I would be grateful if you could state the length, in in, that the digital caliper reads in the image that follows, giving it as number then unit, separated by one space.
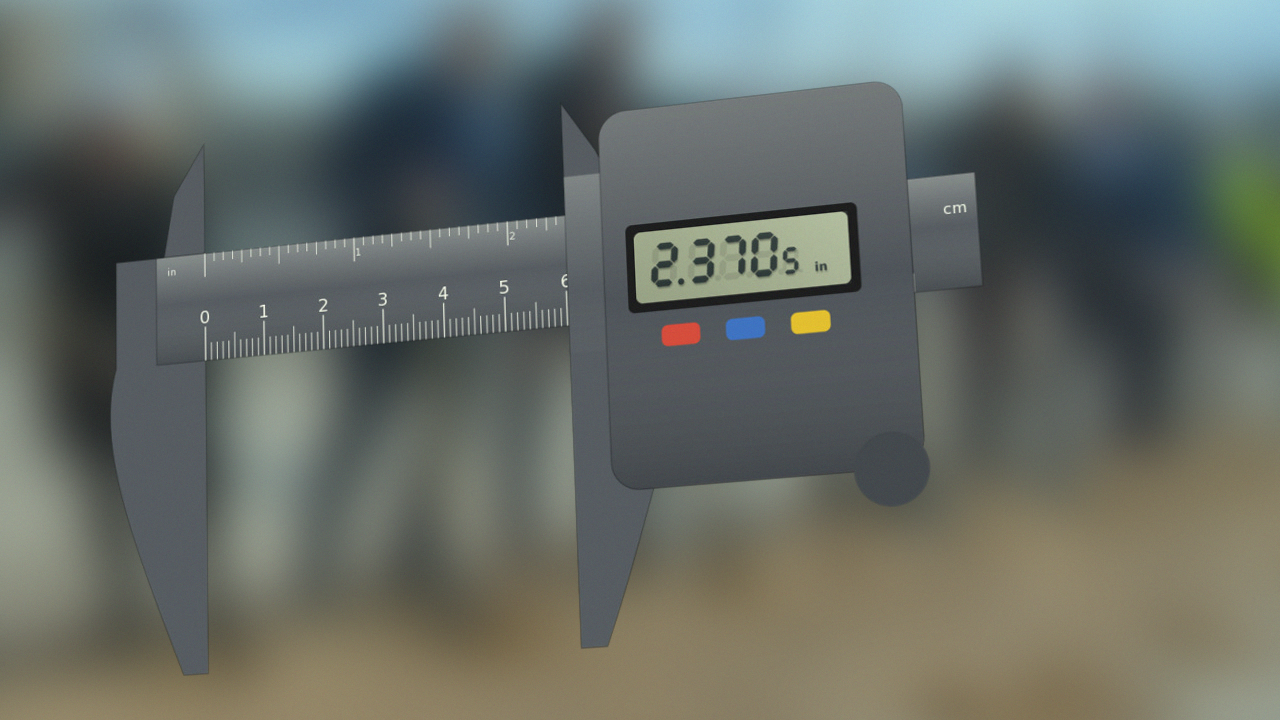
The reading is 2.3705 in
